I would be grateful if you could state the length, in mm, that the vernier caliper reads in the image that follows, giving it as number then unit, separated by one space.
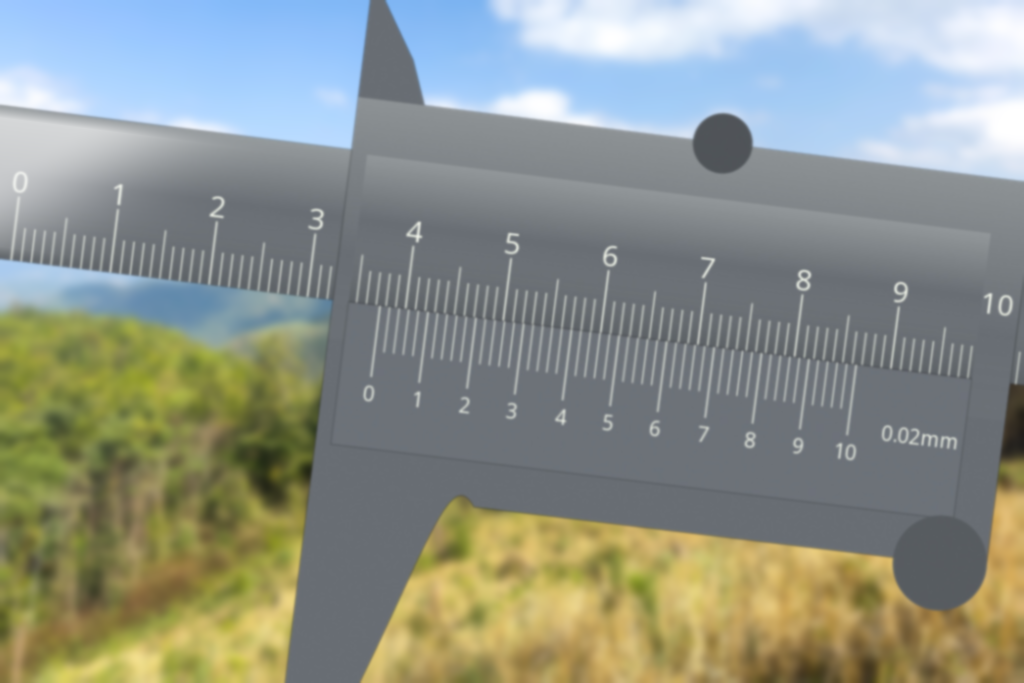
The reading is 37.4 mm
